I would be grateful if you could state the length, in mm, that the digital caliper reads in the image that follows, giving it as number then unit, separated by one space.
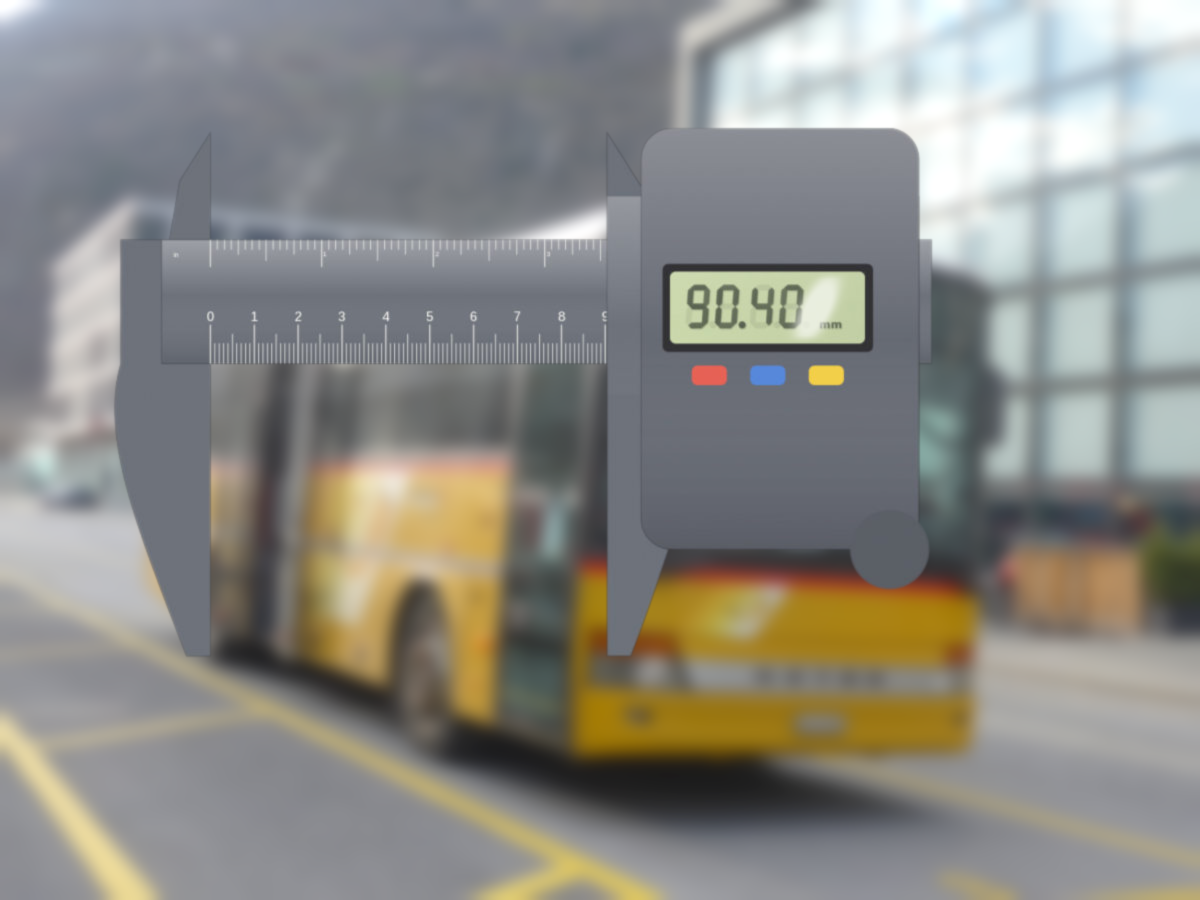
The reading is 90.40 mm
